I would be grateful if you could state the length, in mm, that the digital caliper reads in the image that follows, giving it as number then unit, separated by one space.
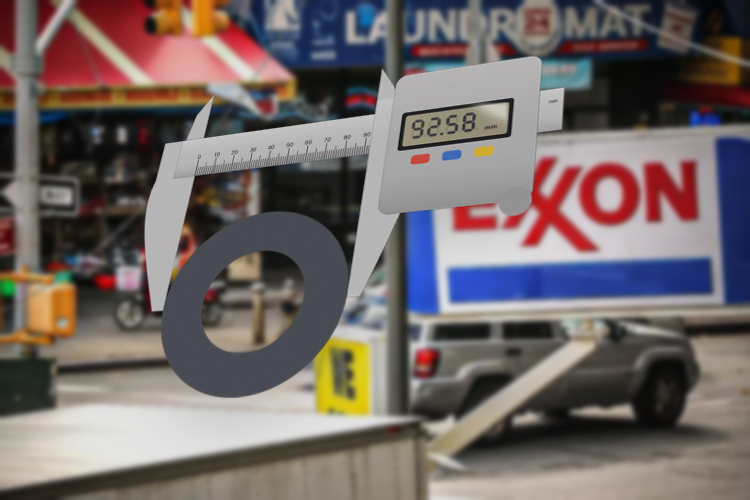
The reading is 92.58 mm
